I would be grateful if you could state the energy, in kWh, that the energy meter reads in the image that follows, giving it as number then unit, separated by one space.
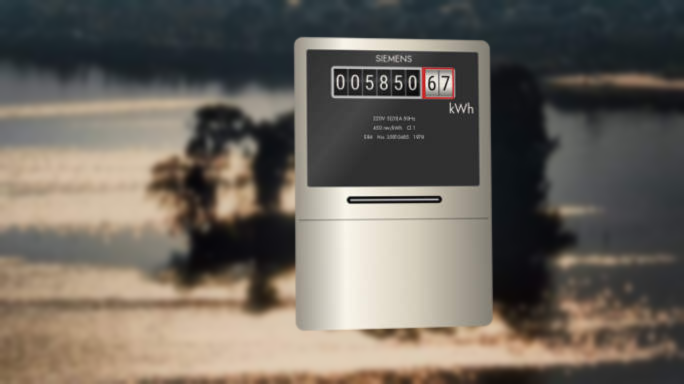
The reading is 5850.67 kWh
